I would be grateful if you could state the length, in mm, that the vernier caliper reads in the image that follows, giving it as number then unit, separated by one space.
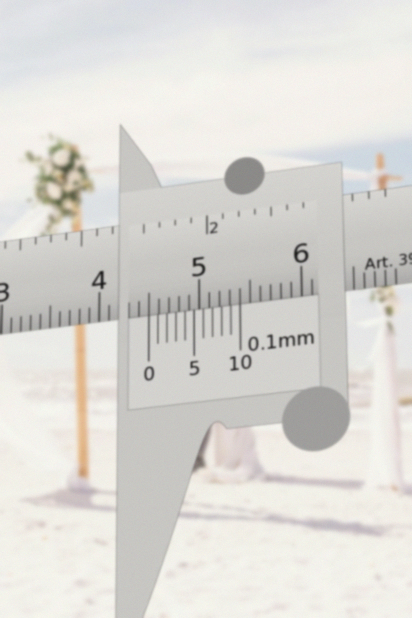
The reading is 45.0 mm
